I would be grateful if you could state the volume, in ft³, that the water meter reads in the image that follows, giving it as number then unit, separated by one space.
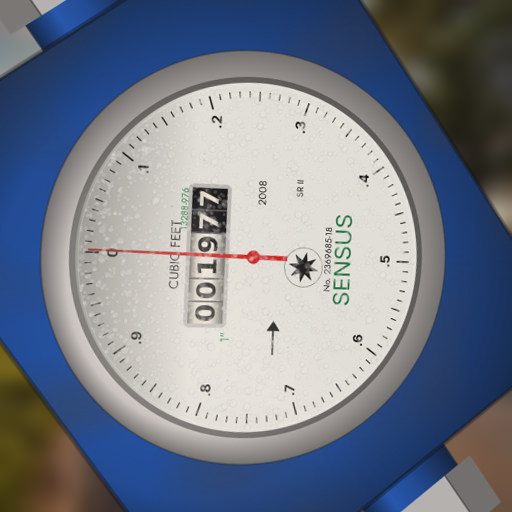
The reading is 1977.00 ft³
